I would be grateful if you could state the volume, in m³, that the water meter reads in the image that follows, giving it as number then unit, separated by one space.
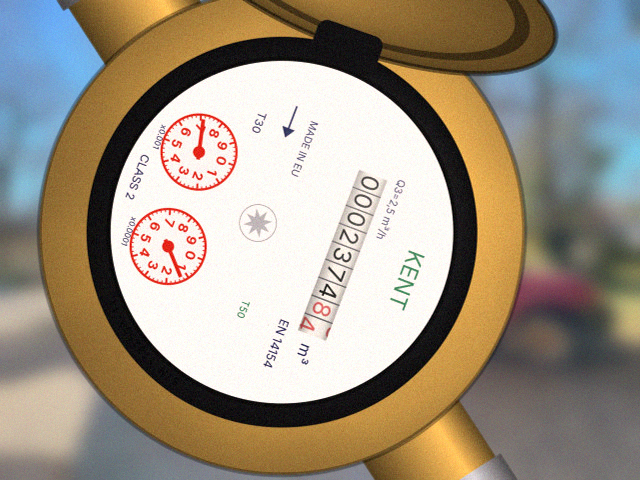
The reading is 2374.8371 m³
